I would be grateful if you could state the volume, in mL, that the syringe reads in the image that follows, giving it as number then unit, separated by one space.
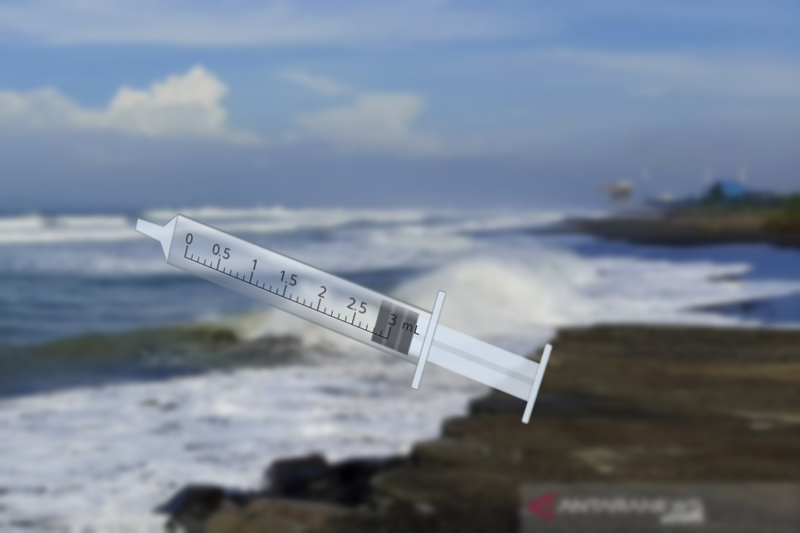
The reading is 2.8 mL
